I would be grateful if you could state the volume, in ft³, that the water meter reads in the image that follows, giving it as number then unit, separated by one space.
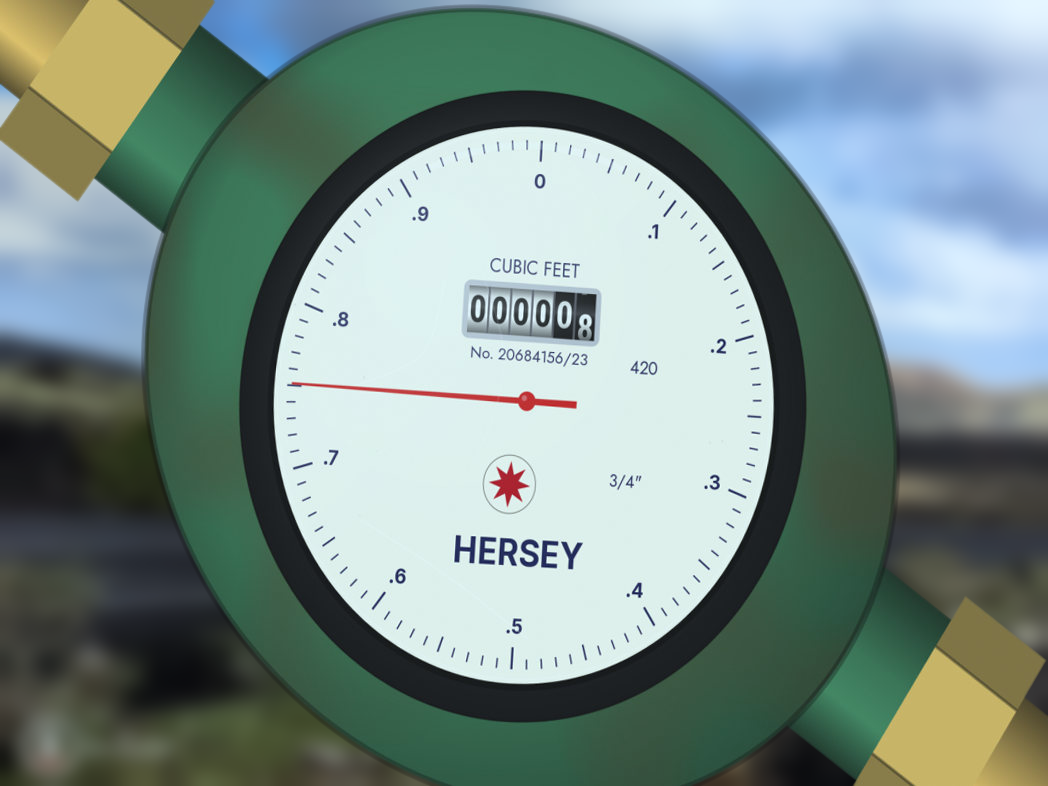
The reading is 7.75 ft³
